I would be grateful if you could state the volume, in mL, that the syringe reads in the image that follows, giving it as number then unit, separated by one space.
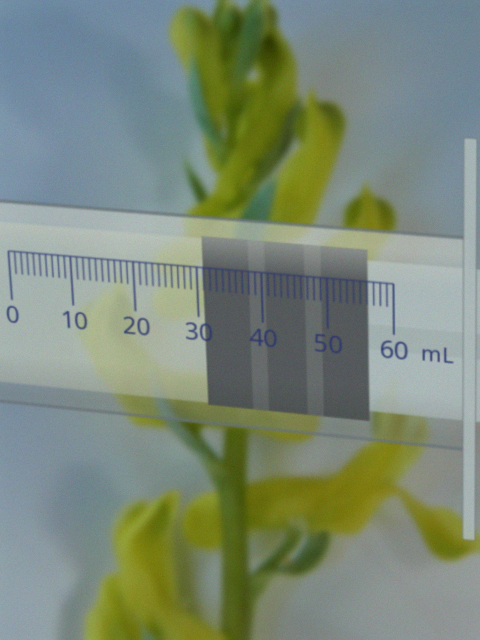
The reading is 31 mL
